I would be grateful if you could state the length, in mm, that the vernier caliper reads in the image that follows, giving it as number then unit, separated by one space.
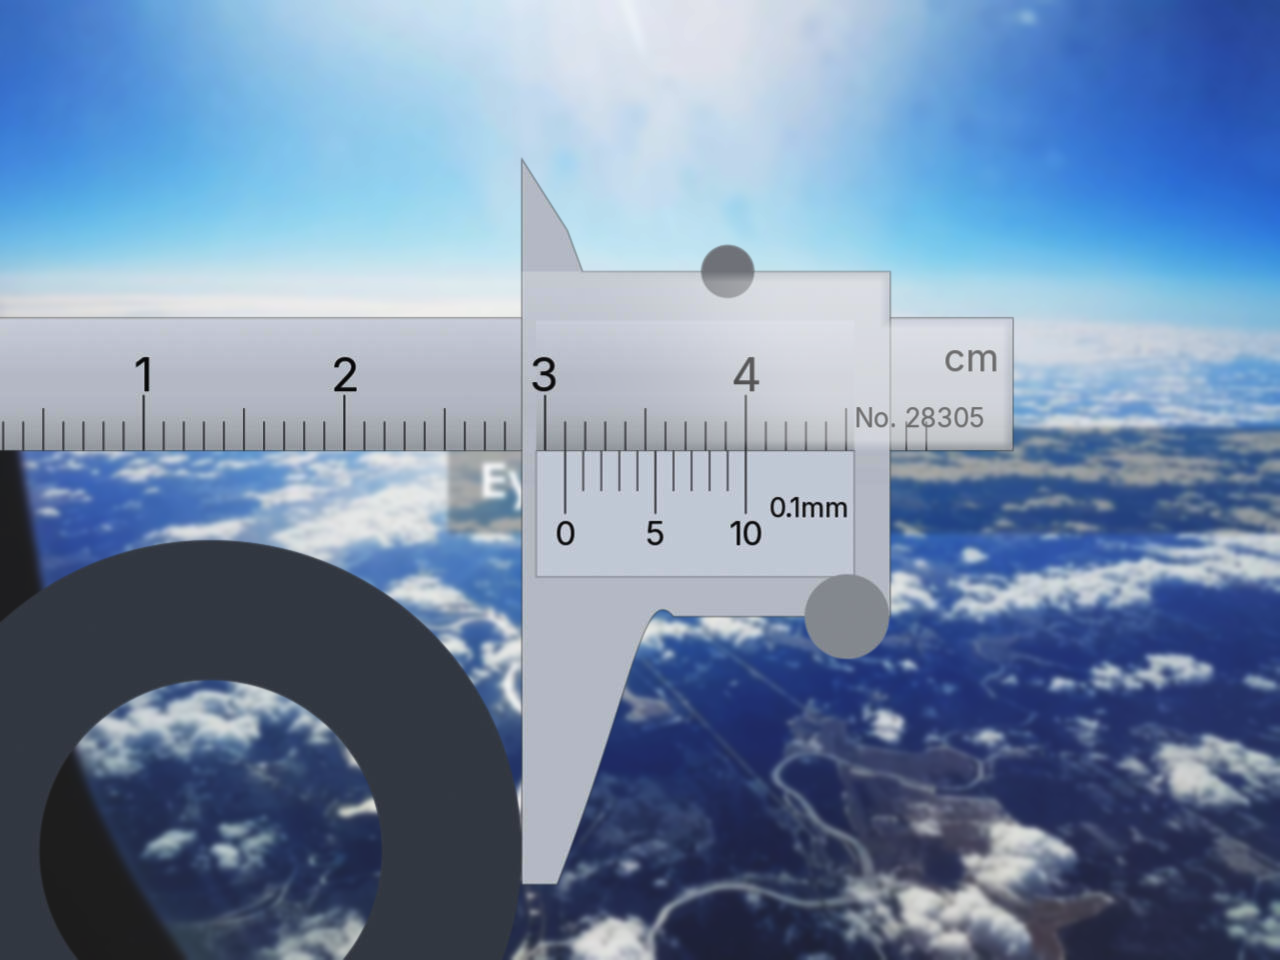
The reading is 31.0 mm
